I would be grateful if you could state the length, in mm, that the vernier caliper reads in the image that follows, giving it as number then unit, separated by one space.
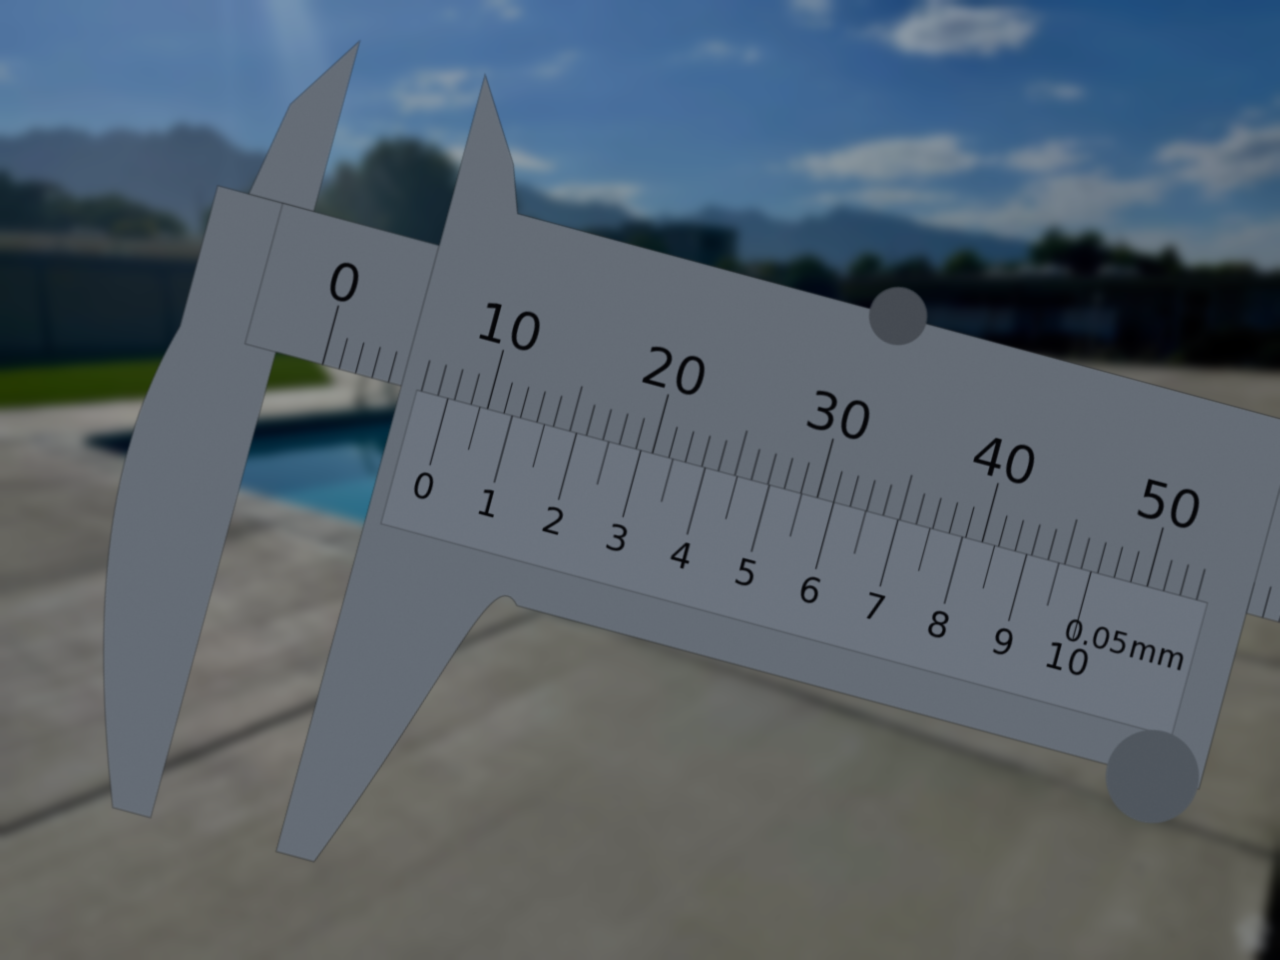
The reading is 7.6 mm
